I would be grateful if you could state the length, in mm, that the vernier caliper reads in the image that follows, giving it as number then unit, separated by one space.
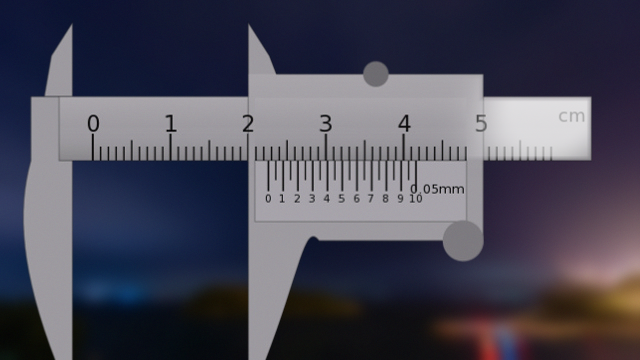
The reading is 22.6 mm
